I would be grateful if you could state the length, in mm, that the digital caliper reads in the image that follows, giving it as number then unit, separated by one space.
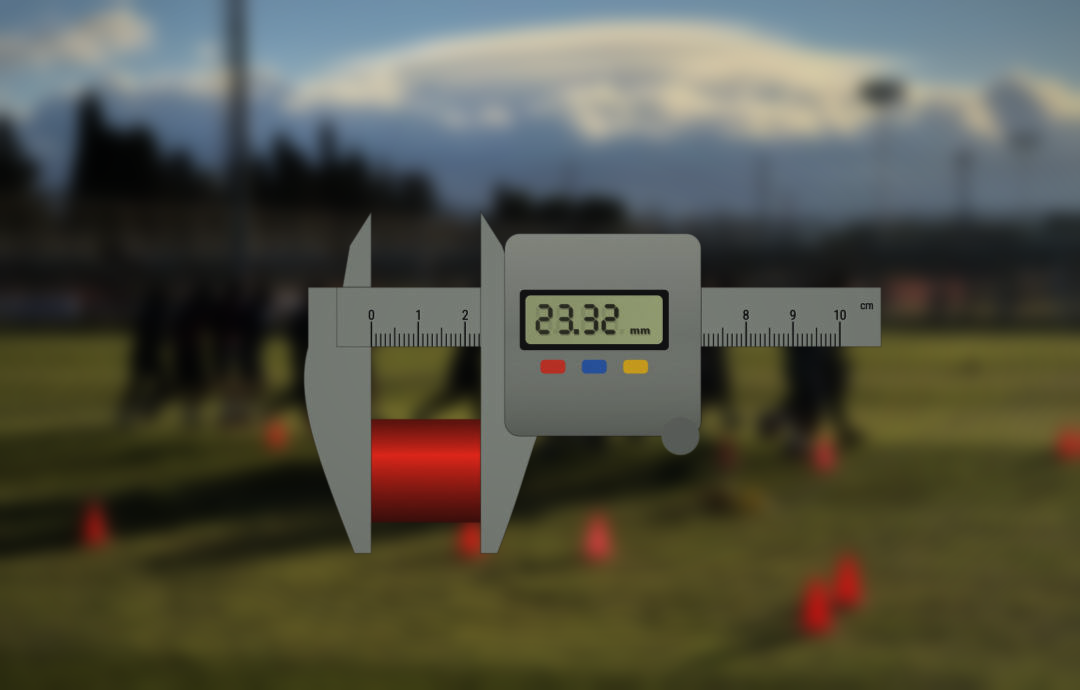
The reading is 23.32 mm
